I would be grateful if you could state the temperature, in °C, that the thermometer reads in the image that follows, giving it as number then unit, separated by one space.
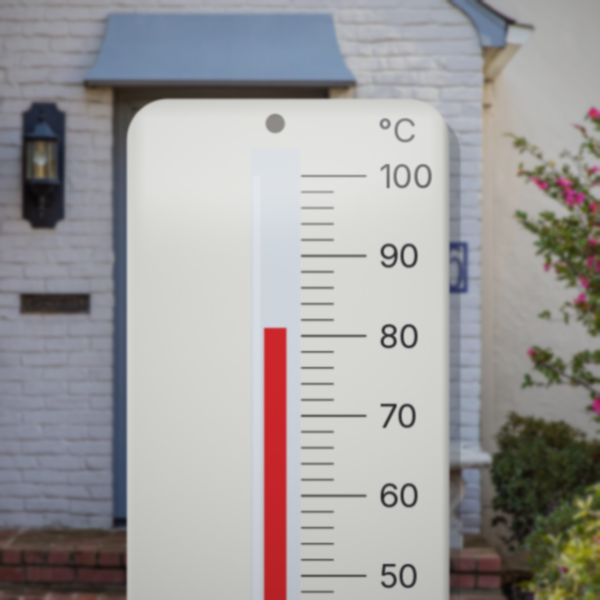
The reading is 81 °C
